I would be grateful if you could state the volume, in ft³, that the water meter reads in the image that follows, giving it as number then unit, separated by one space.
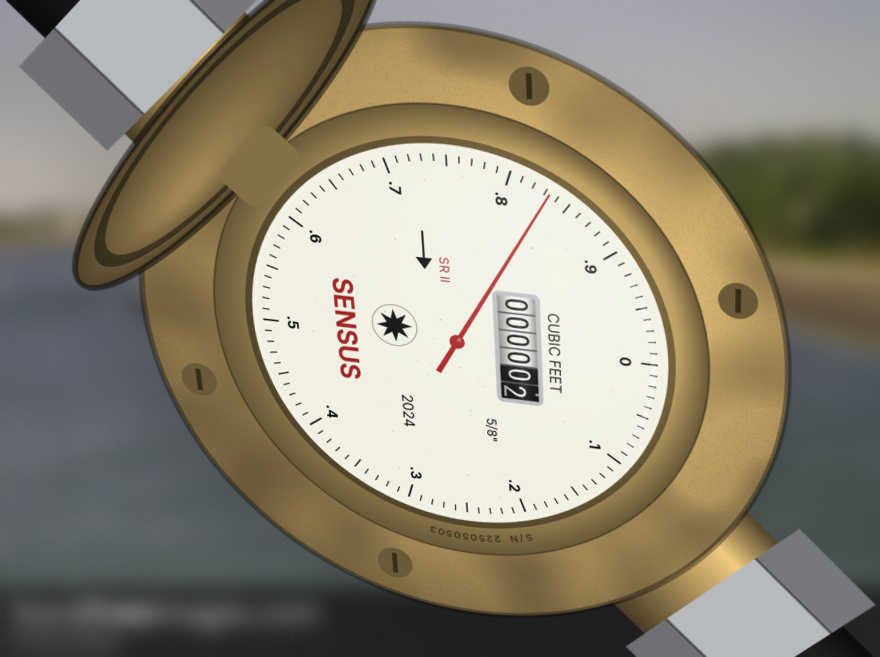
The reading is 1.83 ft³
